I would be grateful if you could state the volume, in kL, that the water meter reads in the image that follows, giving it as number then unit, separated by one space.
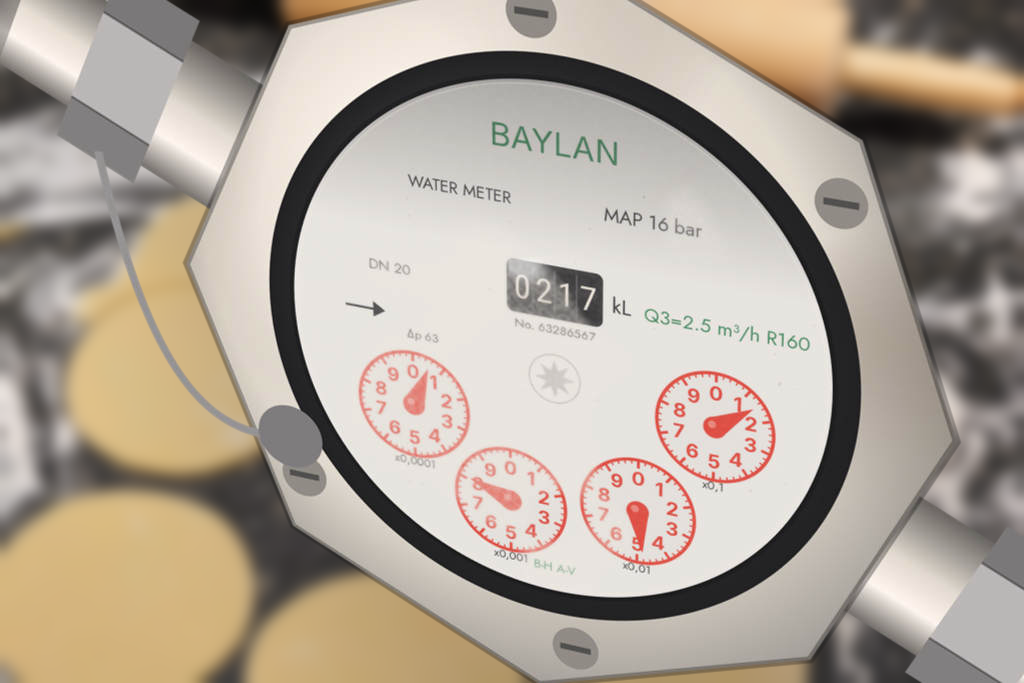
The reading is 217.1480 kL
